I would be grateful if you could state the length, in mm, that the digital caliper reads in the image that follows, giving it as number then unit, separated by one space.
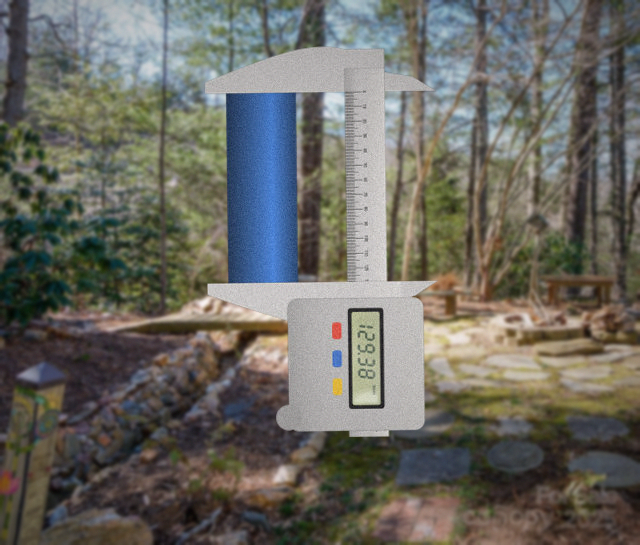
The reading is 129.38 mm
